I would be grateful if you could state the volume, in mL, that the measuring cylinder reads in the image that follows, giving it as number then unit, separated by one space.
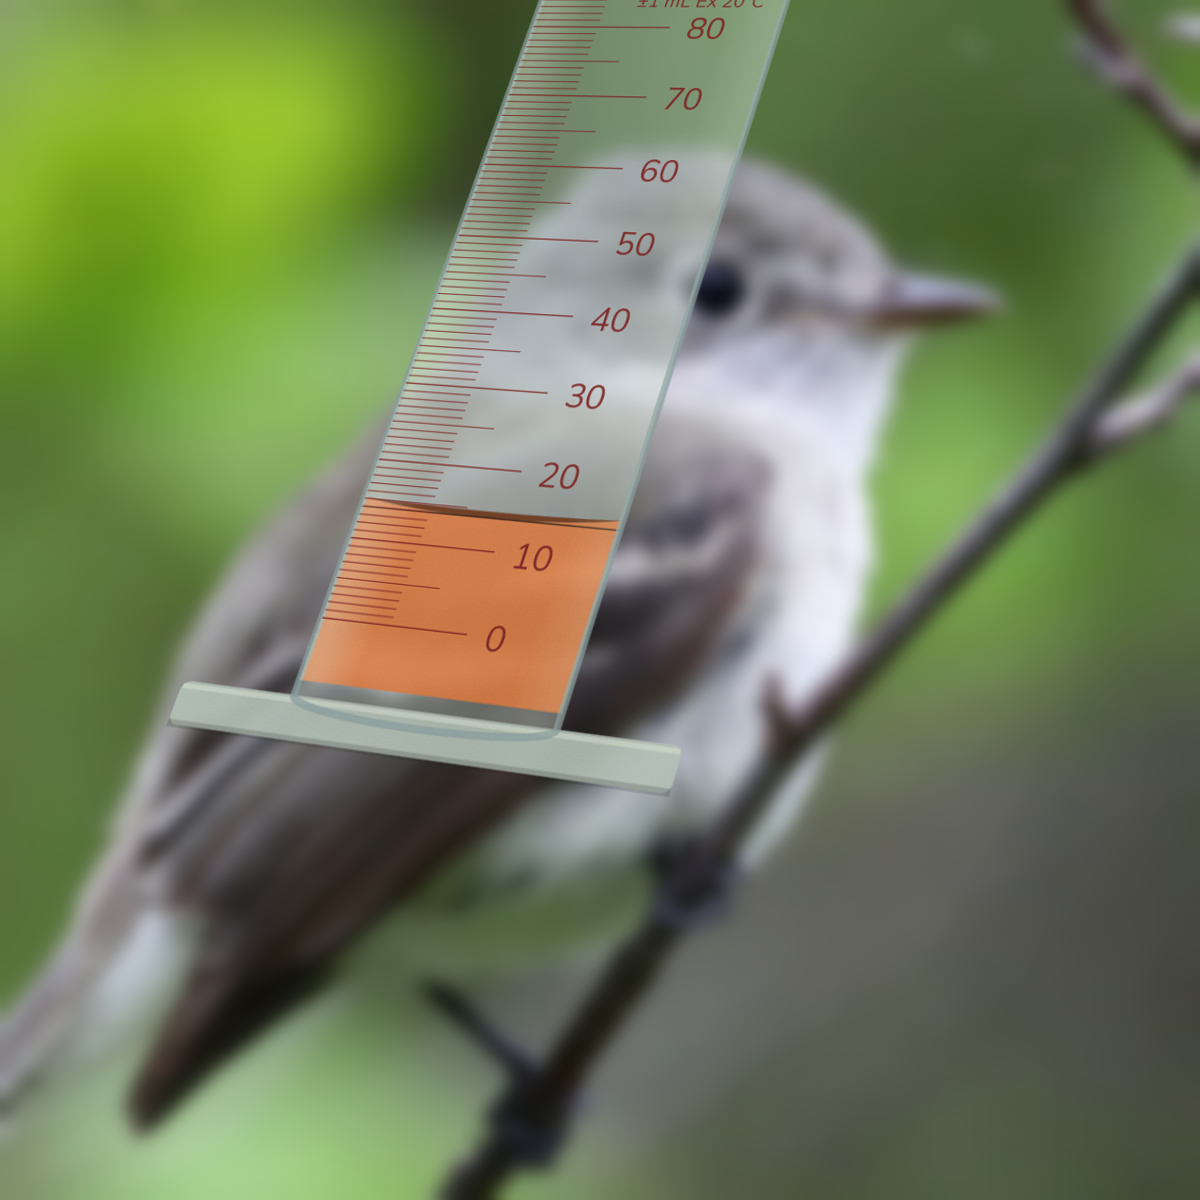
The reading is 14 mL
